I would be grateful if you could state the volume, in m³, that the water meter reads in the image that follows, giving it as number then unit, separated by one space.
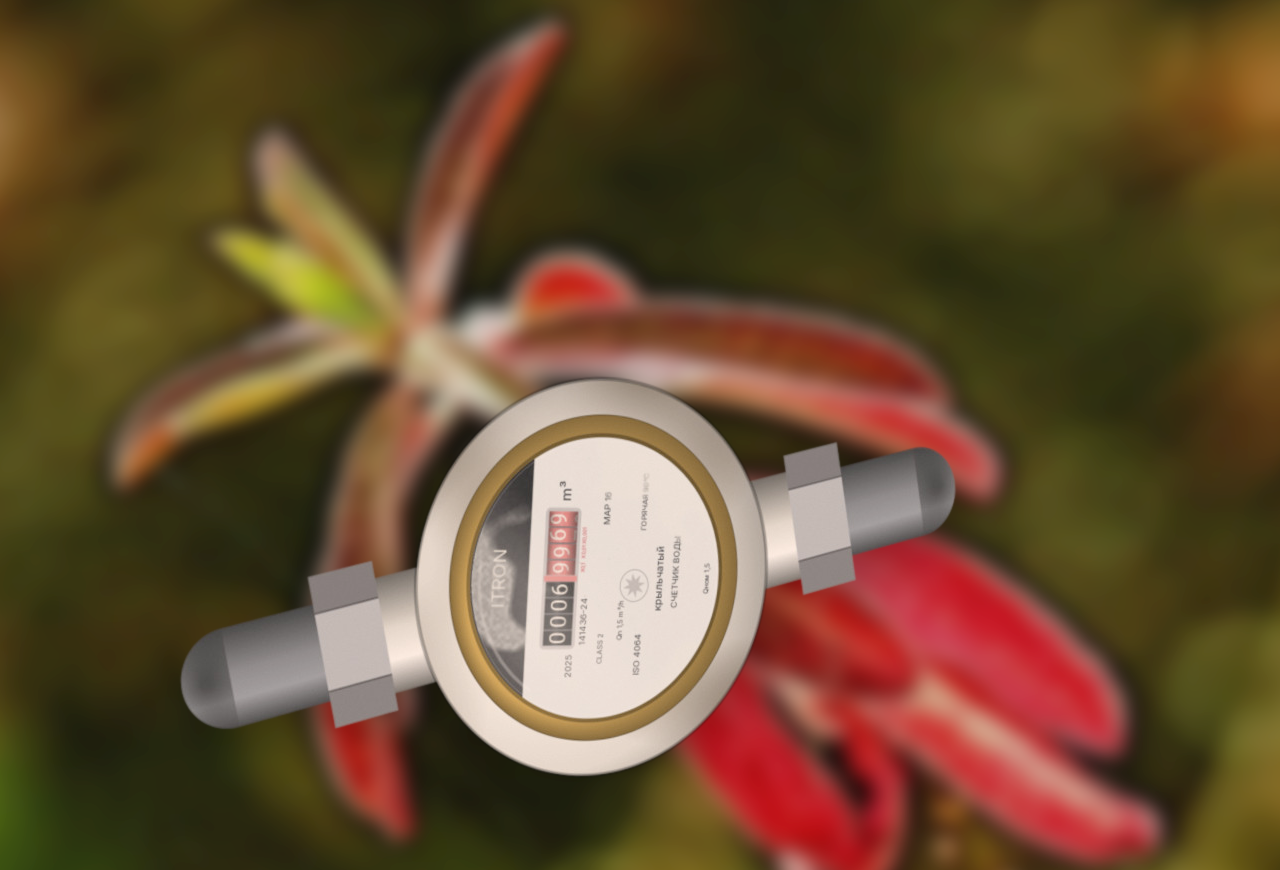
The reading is 6.9969 m³
